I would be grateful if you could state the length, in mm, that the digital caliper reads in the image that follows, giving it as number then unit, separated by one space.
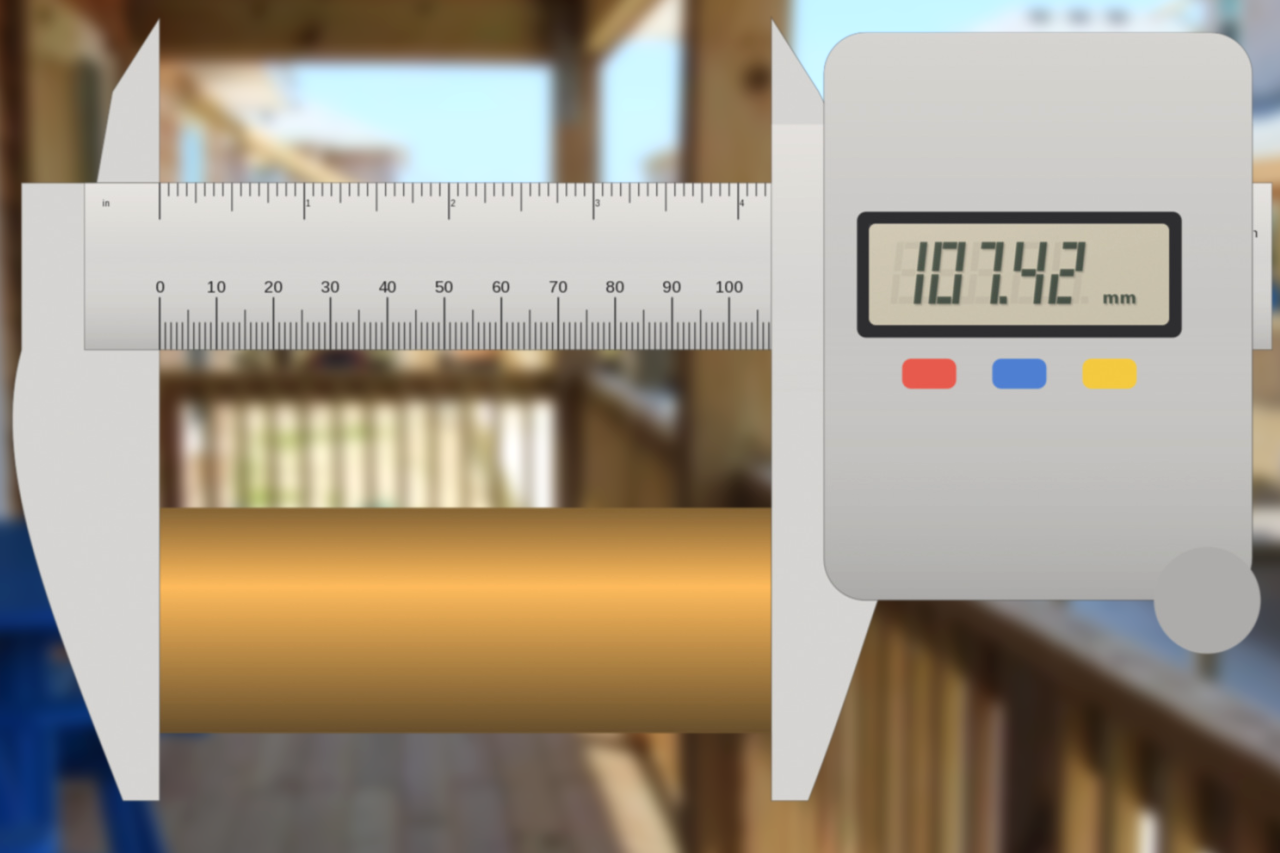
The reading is 107.42 mm
